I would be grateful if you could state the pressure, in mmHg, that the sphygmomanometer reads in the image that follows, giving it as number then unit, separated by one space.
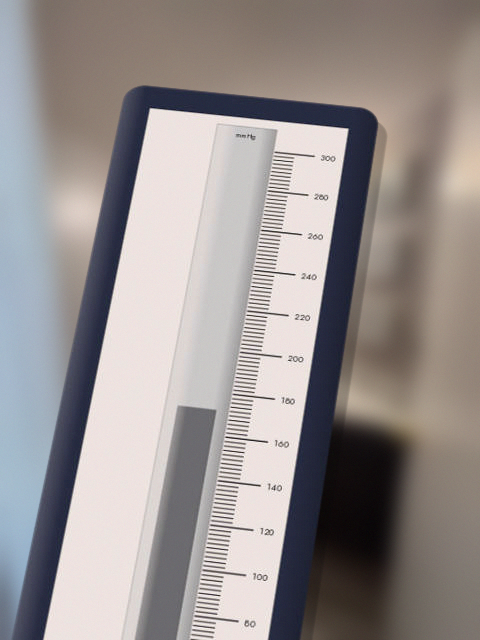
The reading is 172 mmHg
